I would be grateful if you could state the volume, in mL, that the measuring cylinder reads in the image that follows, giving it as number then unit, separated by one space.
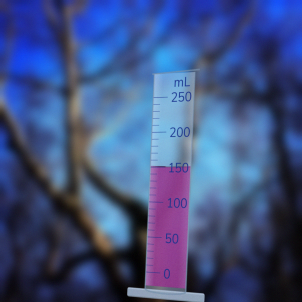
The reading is 150 mL
